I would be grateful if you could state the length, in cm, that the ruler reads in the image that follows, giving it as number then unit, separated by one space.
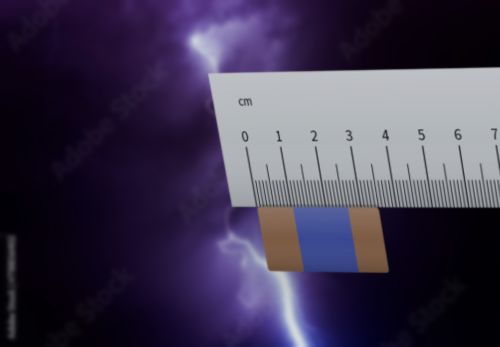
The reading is 3.5 cm
